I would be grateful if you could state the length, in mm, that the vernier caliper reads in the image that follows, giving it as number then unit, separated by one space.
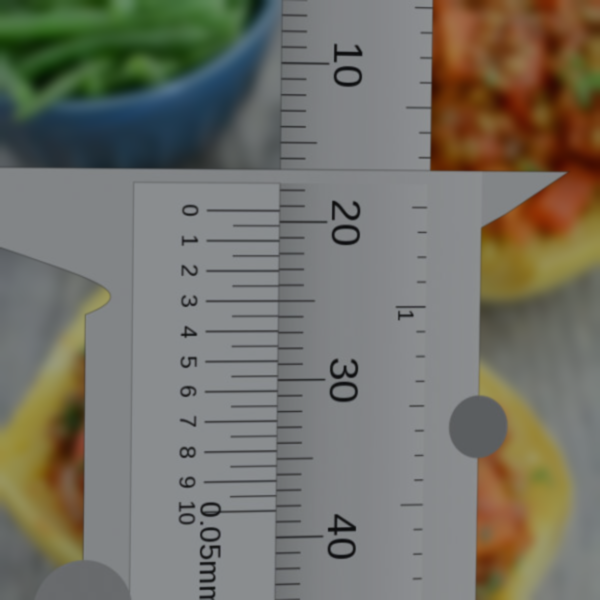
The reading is 19.3 mm
